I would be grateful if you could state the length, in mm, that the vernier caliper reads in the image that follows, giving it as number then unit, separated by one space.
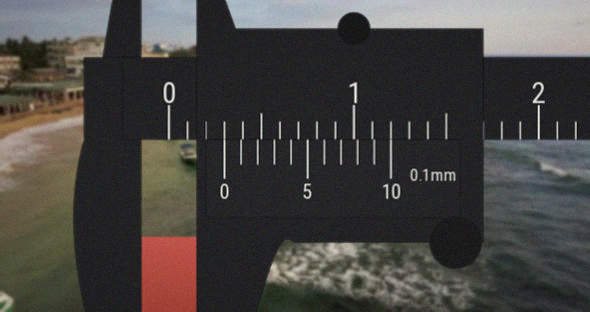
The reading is 3.0 mm
